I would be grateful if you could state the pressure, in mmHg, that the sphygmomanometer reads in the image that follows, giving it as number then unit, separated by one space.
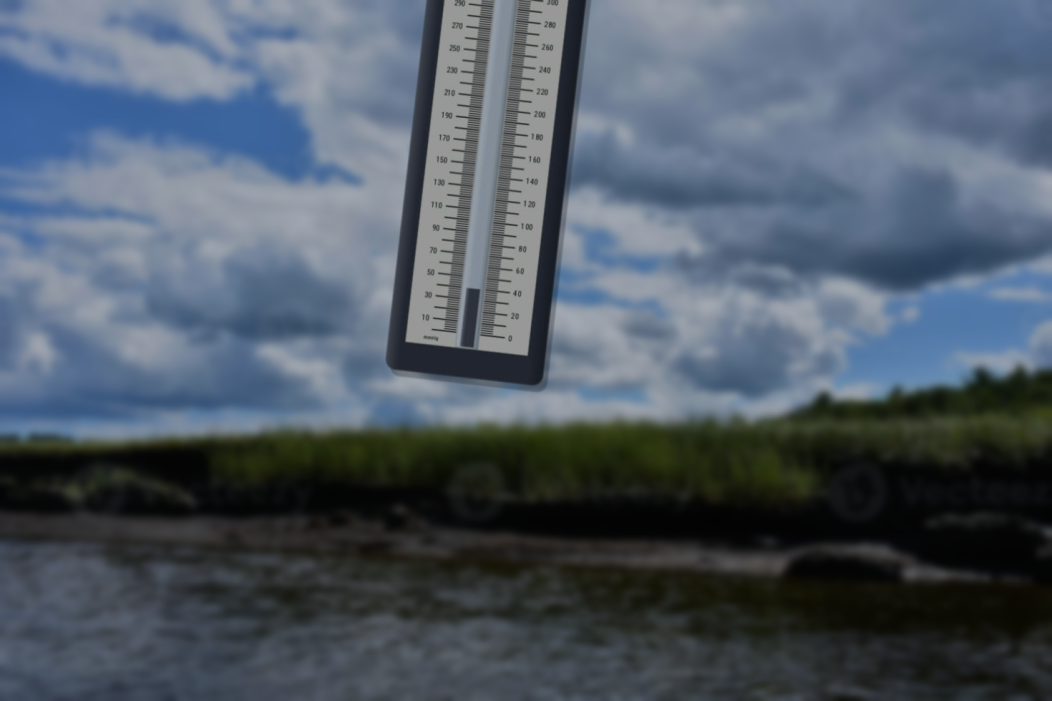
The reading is 40 mmHg
